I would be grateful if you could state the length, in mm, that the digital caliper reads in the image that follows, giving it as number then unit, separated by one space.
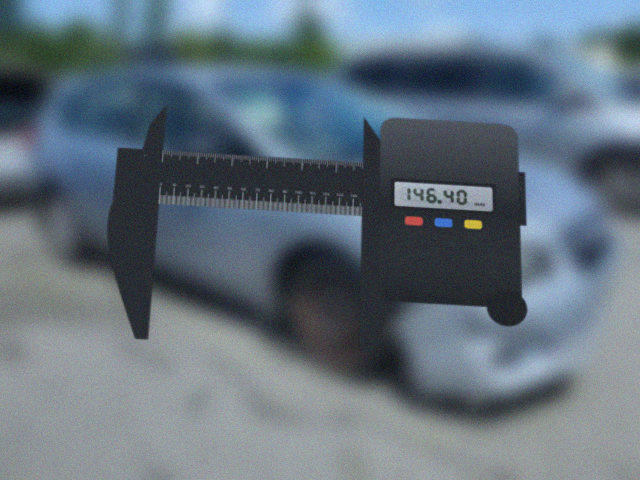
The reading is 146.40 mm
